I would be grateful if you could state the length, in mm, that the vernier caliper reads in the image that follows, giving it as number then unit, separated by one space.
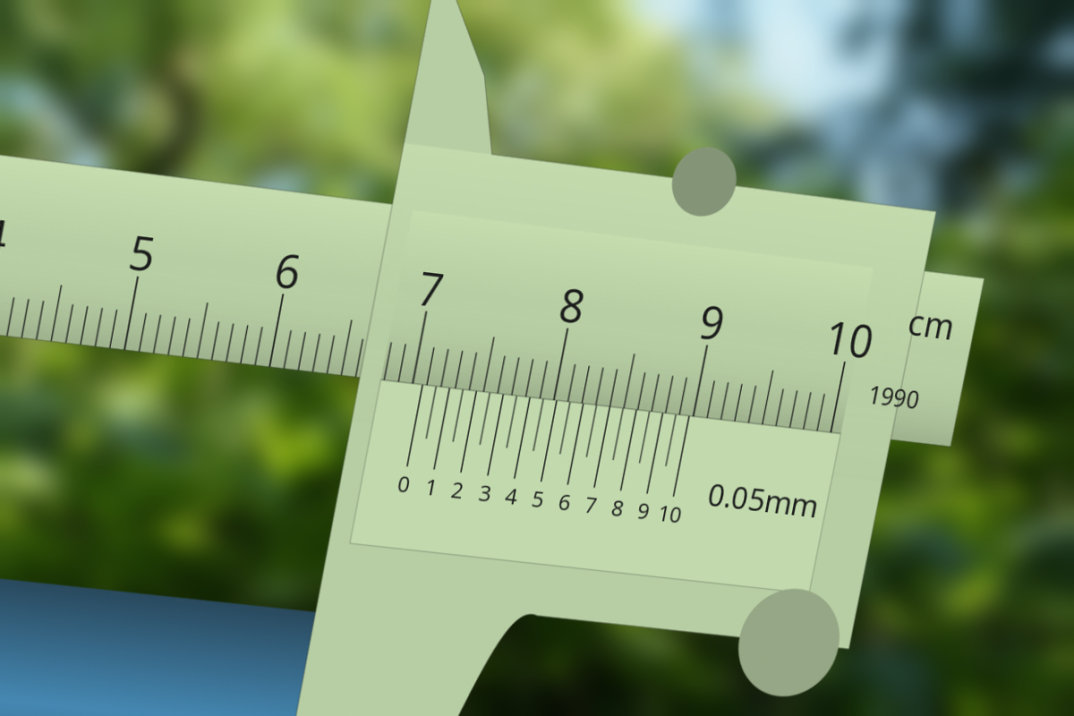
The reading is 70.7 mm
